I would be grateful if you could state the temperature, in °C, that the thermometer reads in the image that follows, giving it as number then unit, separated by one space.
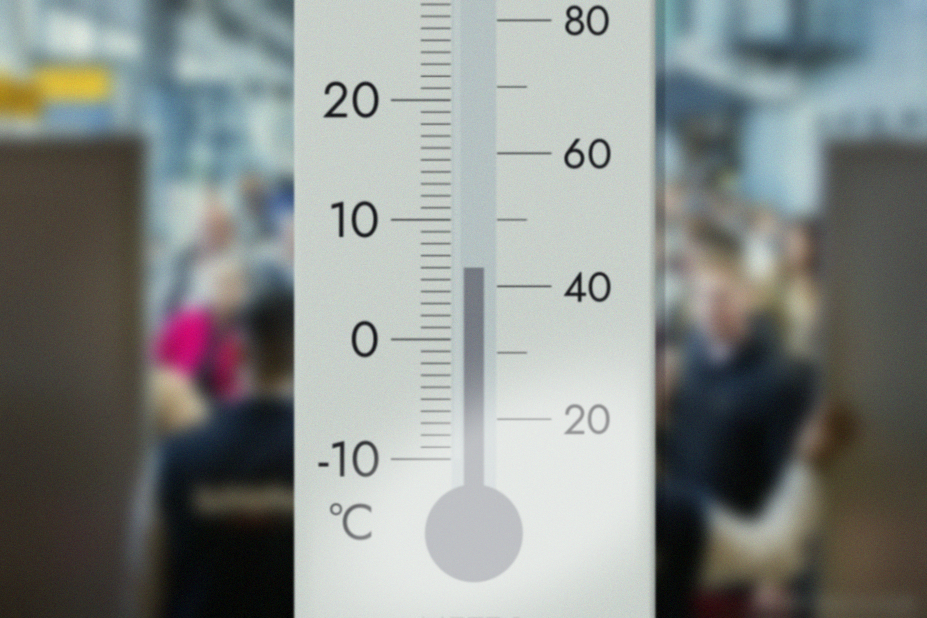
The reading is 6 °C
